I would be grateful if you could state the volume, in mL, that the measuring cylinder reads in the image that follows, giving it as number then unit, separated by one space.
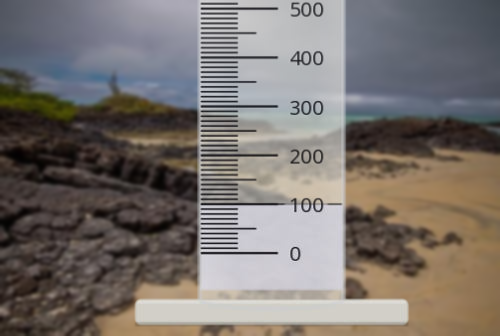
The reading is 100 mL
